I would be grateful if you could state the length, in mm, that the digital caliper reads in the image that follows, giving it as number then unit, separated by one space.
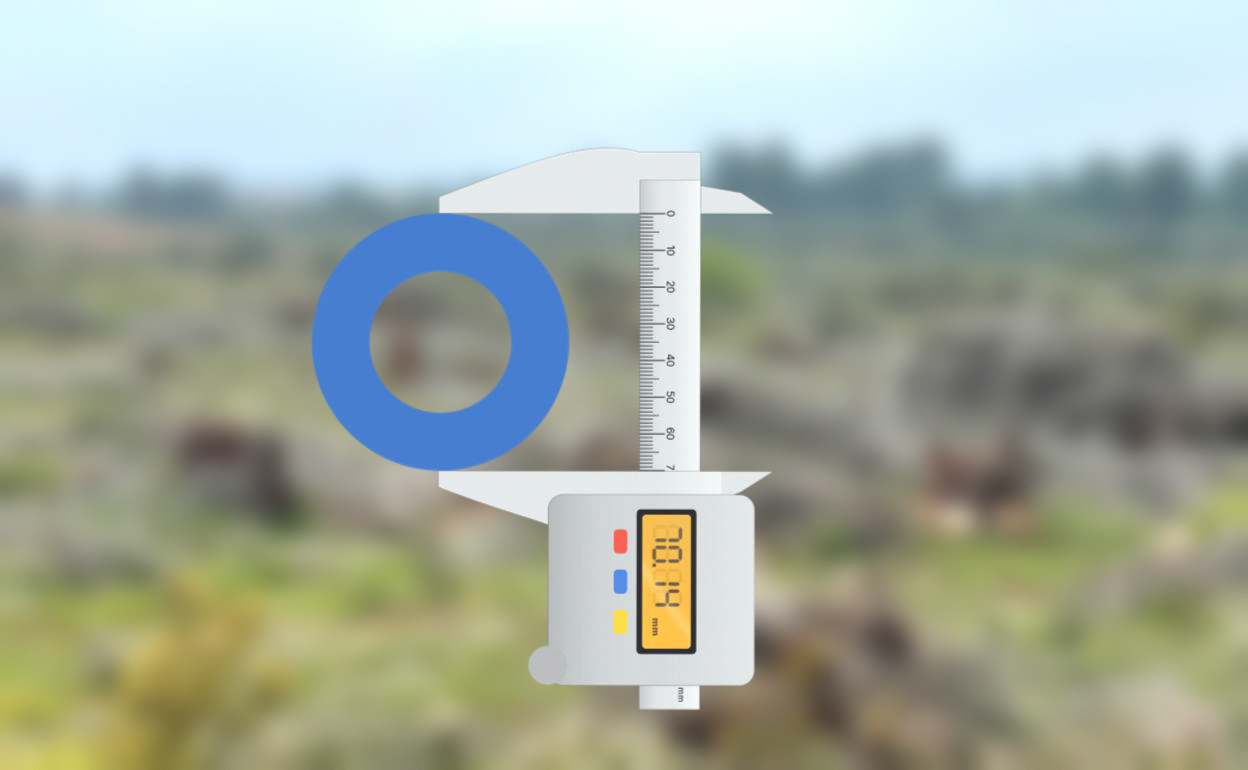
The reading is 70.14 mm
